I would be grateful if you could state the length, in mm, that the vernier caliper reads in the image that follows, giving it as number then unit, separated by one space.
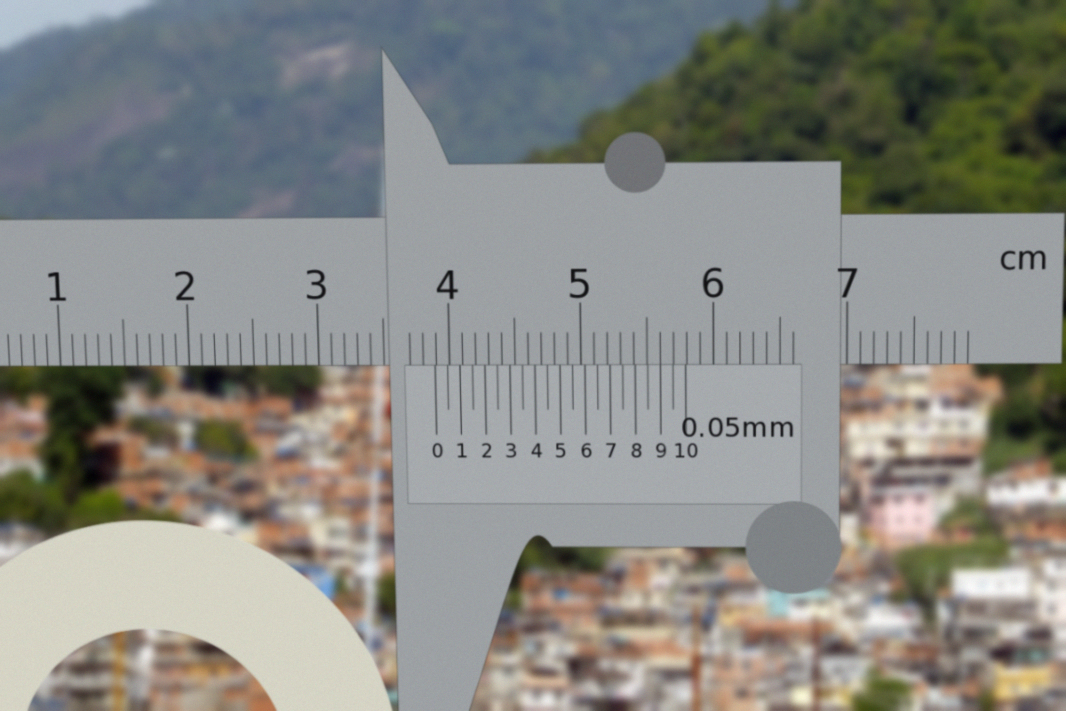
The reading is 38.9 mm
